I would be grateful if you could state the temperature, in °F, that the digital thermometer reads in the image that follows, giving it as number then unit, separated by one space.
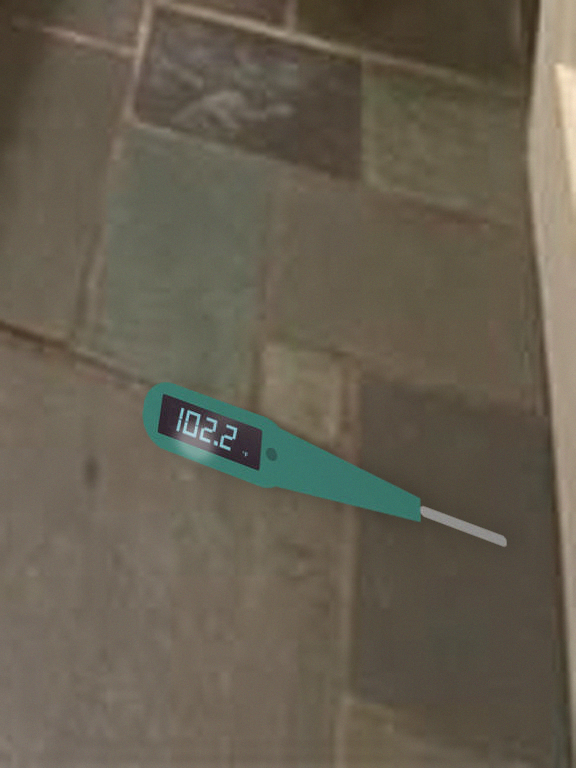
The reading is 102.2 °F
